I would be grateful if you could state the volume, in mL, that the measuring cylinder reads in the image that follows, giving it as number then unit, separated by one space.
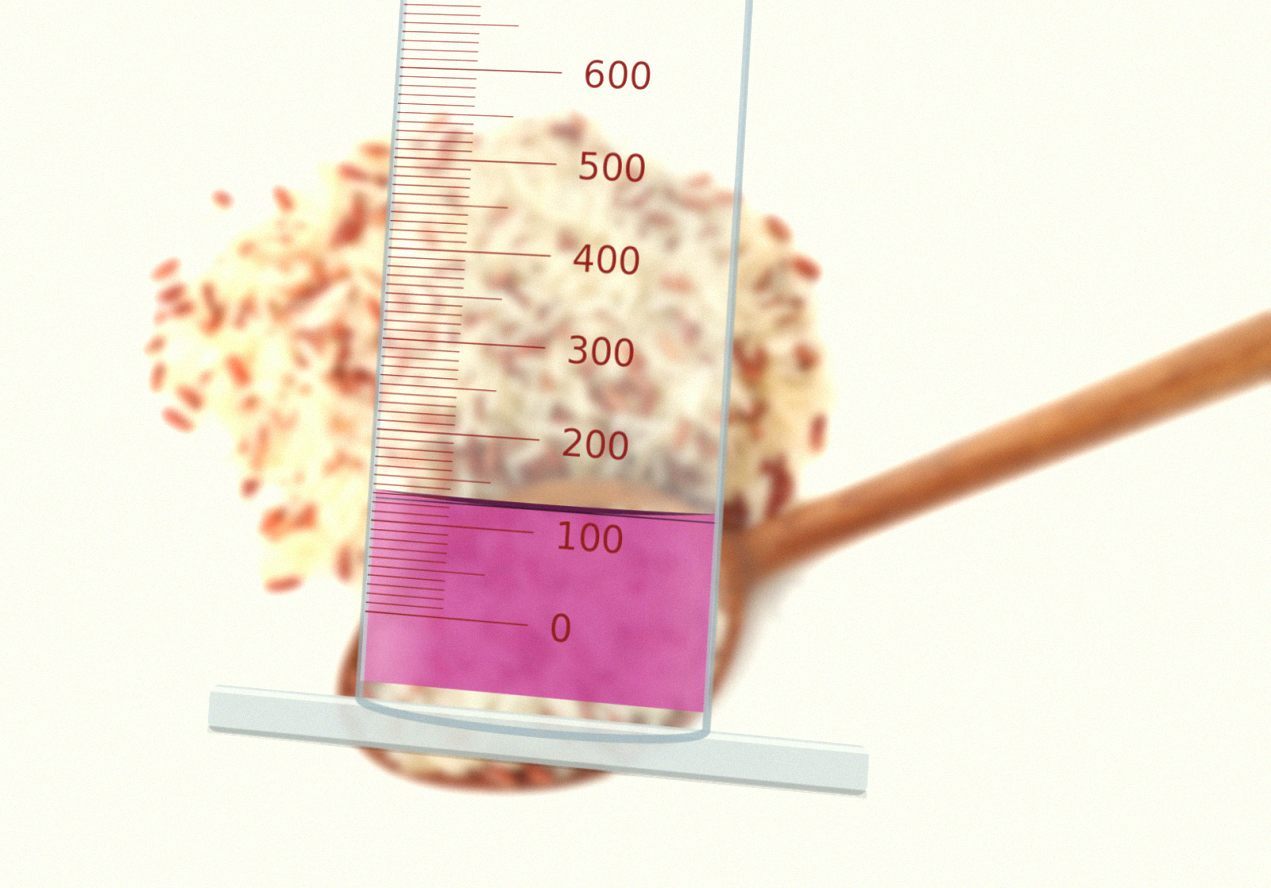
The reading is 125 mL
